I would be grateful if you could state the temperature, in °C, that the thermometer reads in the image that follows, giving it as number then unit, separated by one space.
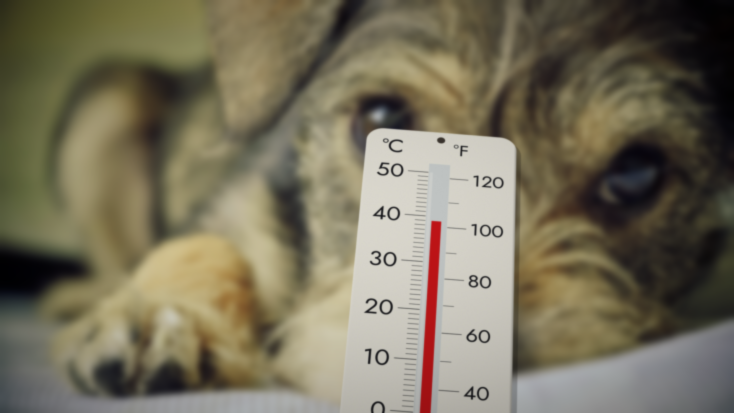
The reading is 39 °C
